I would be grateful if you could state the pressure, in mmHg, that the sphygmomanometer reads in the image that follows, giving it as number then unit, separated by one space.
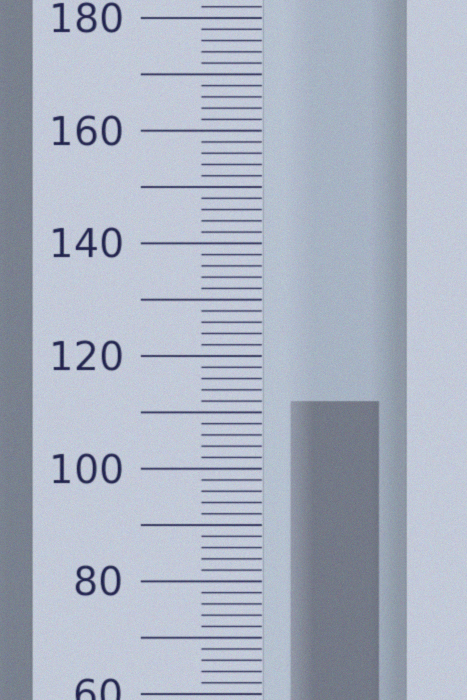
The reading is 112 mmHg
